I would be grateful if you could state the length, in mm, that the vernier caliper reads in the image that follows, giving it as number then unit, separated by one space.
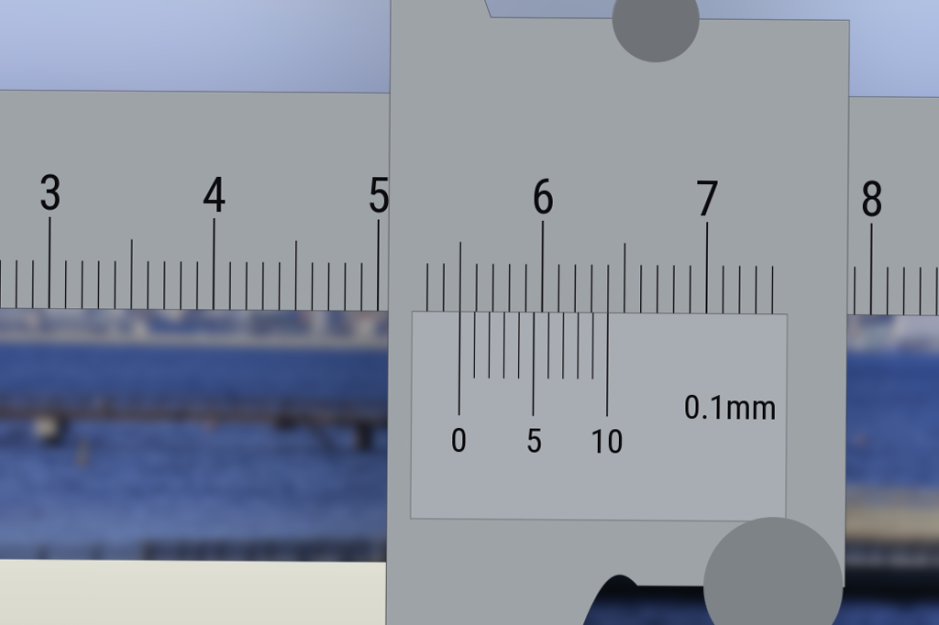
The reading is 55.0 mm
